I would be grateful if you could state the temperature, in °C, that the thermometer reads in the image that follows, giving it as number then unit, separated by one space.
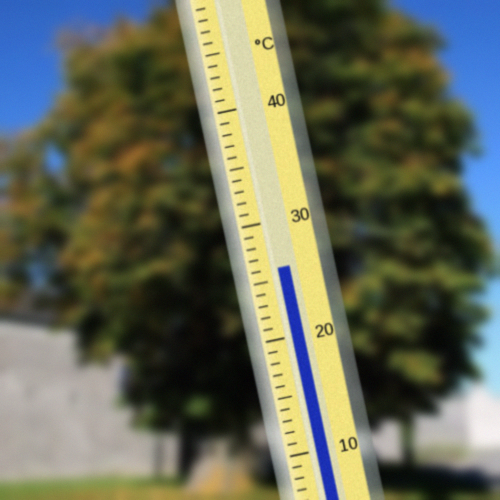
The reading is 26 °C
